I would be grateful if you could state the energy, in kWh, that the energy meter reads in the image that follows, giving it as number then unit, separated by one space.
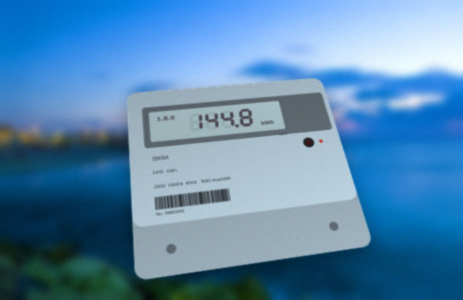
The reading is 144.8 kWh
